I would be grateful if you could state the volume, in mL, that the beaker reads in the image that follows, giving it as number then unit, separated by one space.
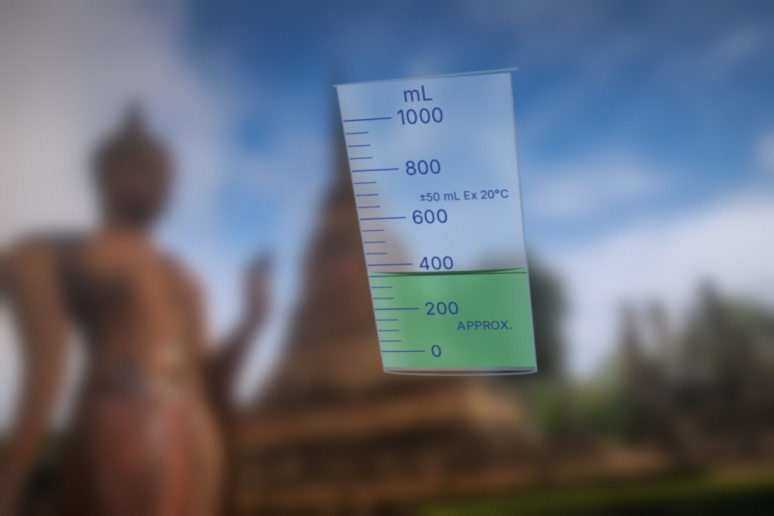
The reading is 350 mL
